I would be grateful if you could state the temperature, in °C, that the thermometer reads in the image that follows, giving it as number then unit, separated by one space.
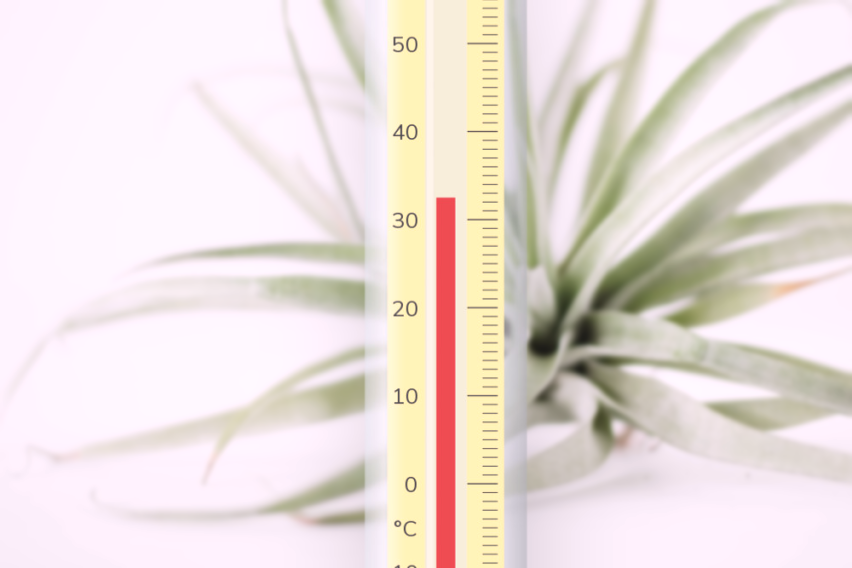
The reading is 32.5 °C
